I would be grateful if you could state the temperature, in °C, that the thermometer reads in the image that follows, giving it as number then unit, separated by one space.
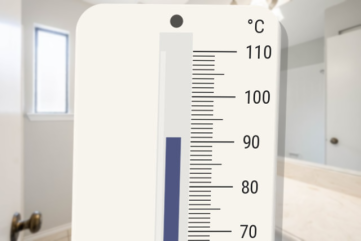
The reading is 91 °C
